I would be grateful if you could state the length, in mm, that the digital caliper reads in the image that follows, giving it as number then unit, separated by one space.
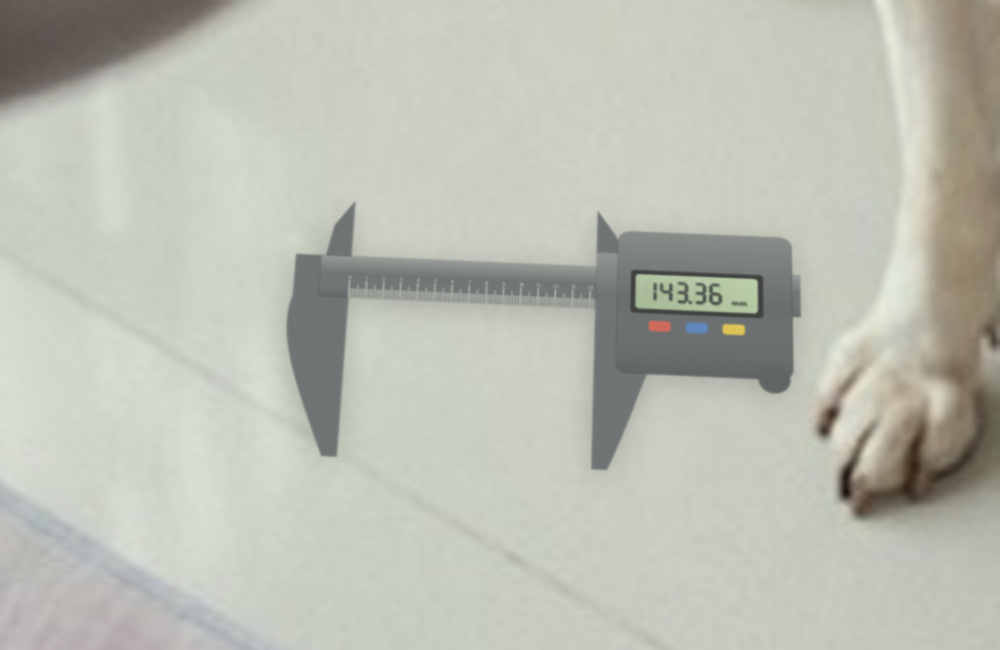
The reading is 143.36 mm
